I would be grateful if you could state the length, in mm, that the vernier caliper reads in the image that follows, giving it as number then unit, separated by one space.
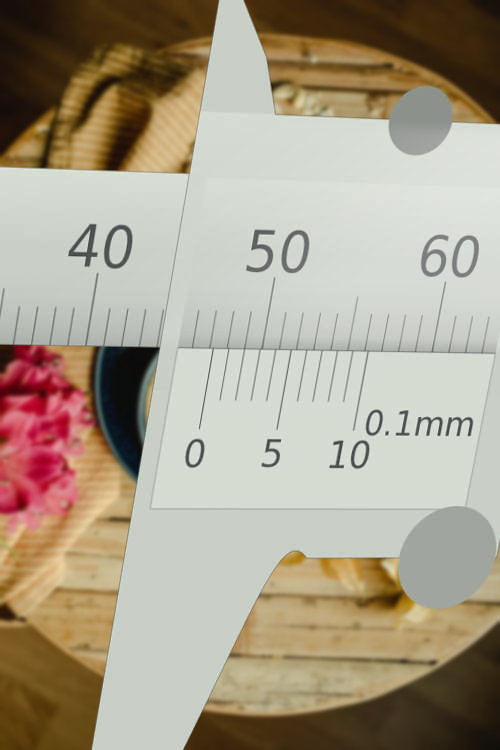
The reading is 47.2 mm
